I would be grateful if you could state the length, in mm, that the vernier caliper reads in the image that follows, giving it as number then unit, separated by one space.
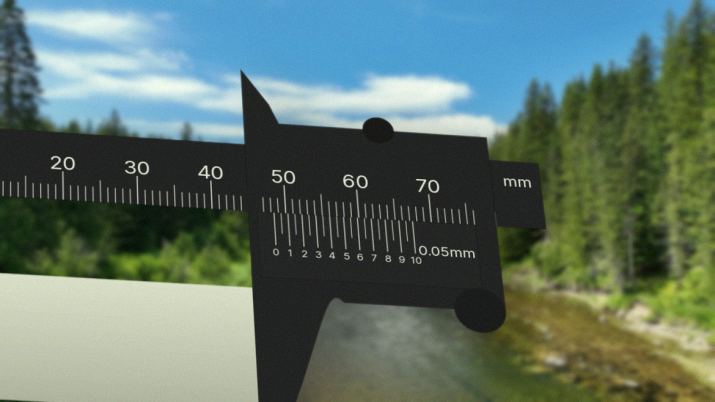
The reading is 48.4 mm
